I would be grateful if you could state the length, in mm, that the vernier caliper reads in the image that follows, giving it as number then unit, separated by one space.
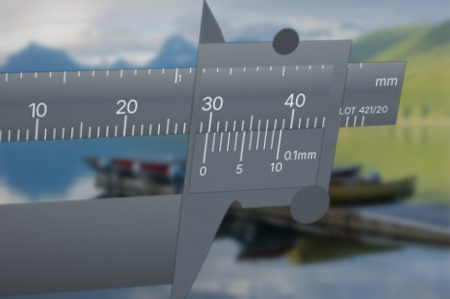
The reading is 29.8 mm
